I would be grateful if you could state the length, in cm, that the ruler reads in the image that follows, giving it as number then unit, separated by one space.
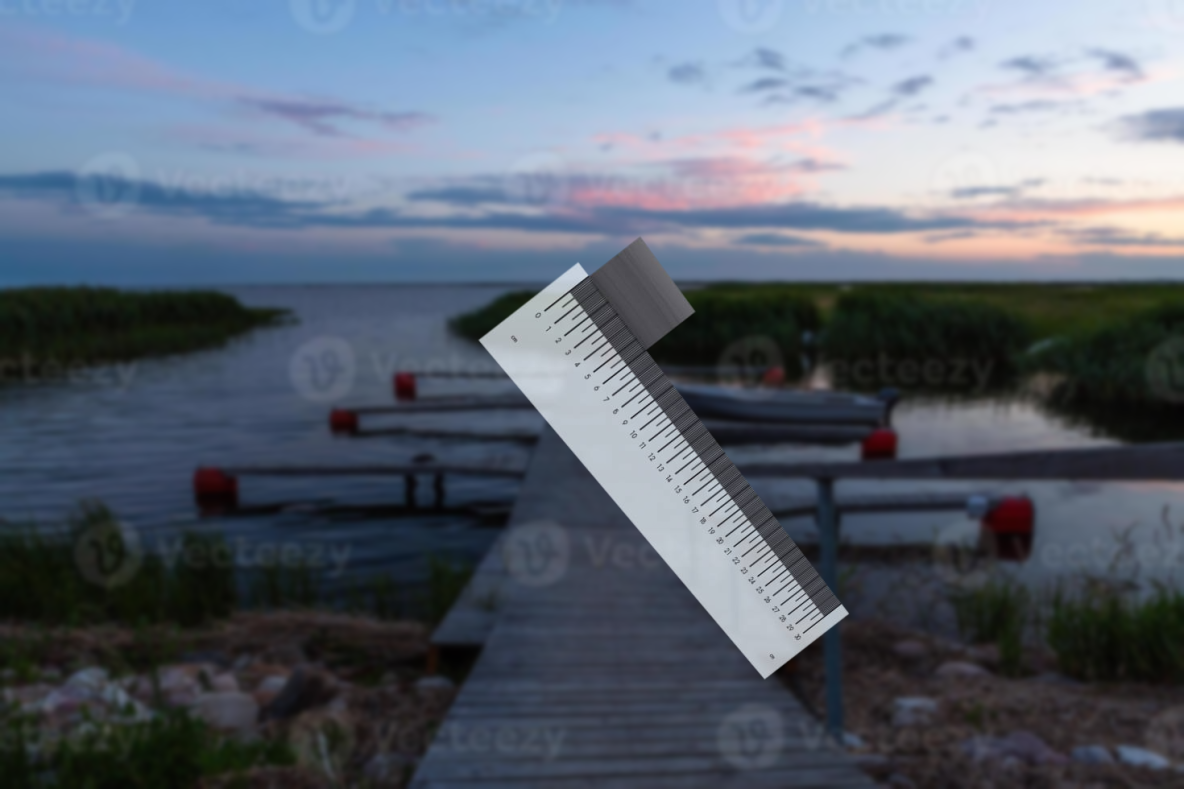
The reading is 6 cm
